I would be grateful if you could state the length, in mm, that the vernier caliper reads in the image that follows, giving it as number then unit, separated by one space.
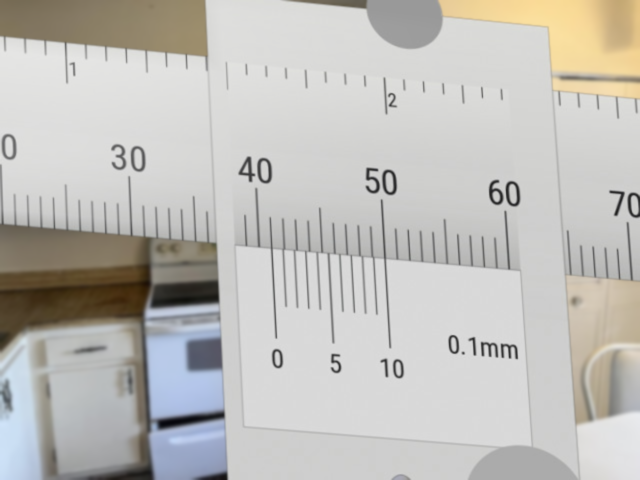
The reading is 41.0 mm
